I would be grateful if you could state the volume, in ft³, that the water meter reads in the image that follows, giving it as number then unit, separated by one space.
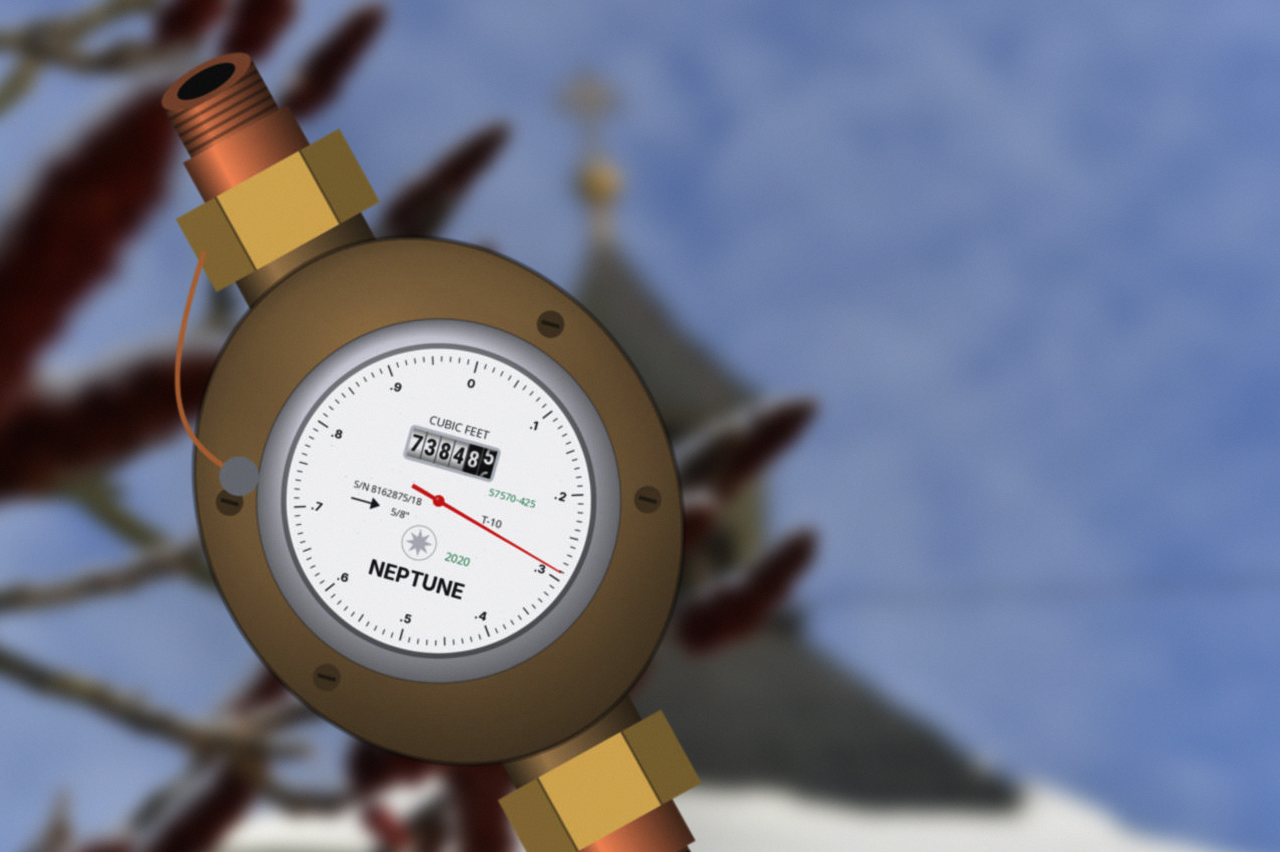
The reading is 738485.29 ft³
